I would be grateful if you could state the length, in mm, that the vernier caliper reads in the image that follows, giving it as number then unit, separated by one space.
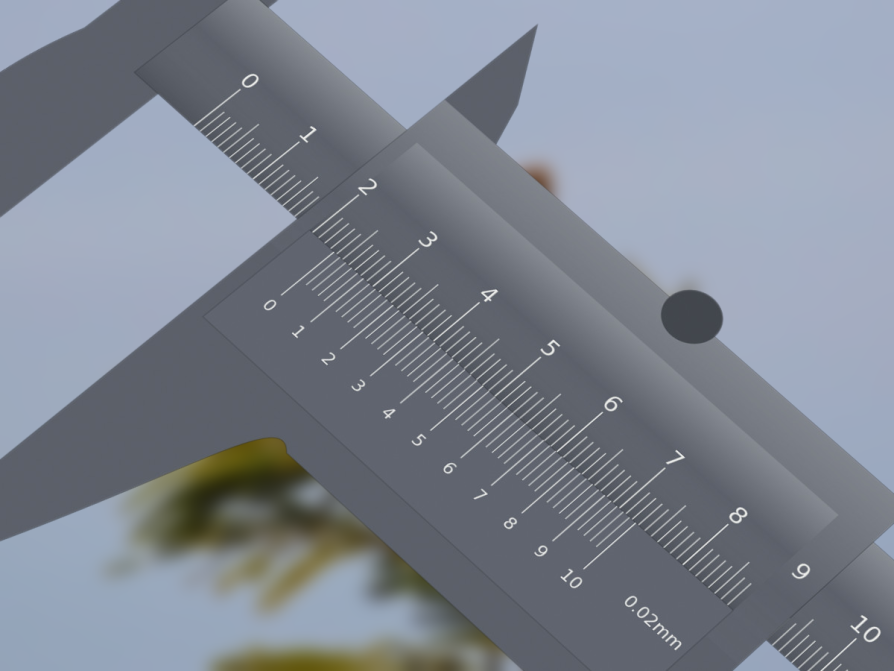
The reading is 23.6 mm
